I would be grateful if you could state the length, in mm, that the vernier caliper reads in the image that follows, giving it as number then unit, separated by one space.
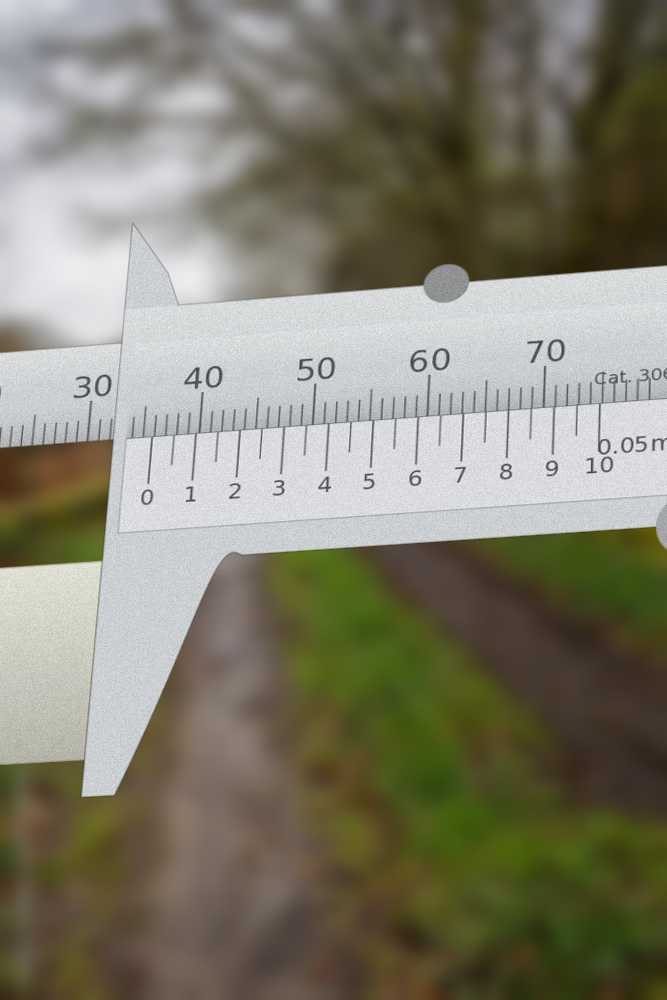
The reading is 35.8 mm
